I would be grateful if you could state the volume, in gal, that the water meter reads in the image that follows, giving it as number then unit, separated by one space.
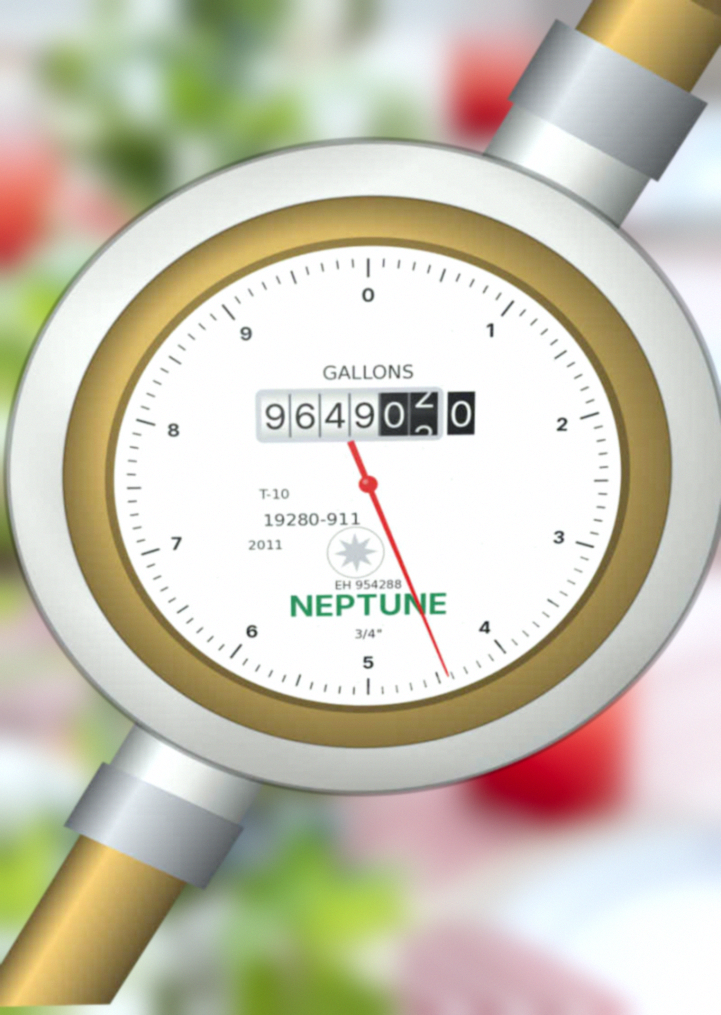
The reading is 9649024.4 gal
